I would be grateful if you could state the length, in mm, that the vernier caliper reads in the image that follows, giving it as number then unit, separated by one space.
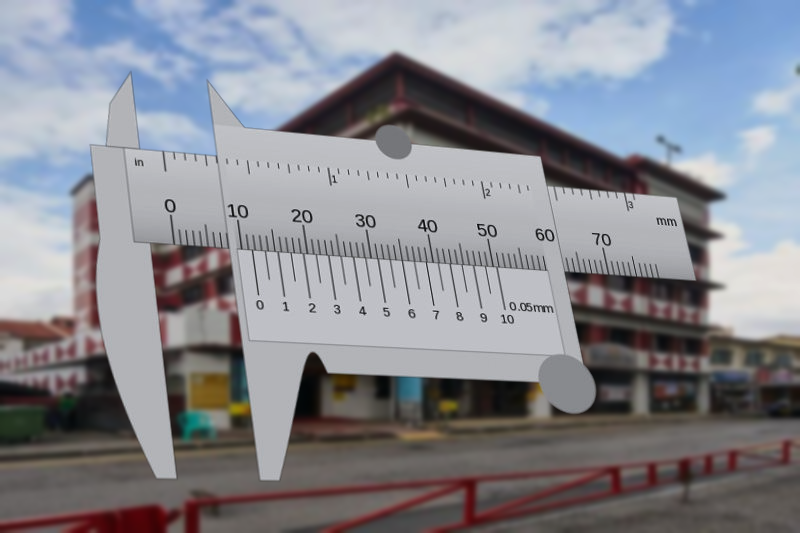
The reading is 11.6 mm
